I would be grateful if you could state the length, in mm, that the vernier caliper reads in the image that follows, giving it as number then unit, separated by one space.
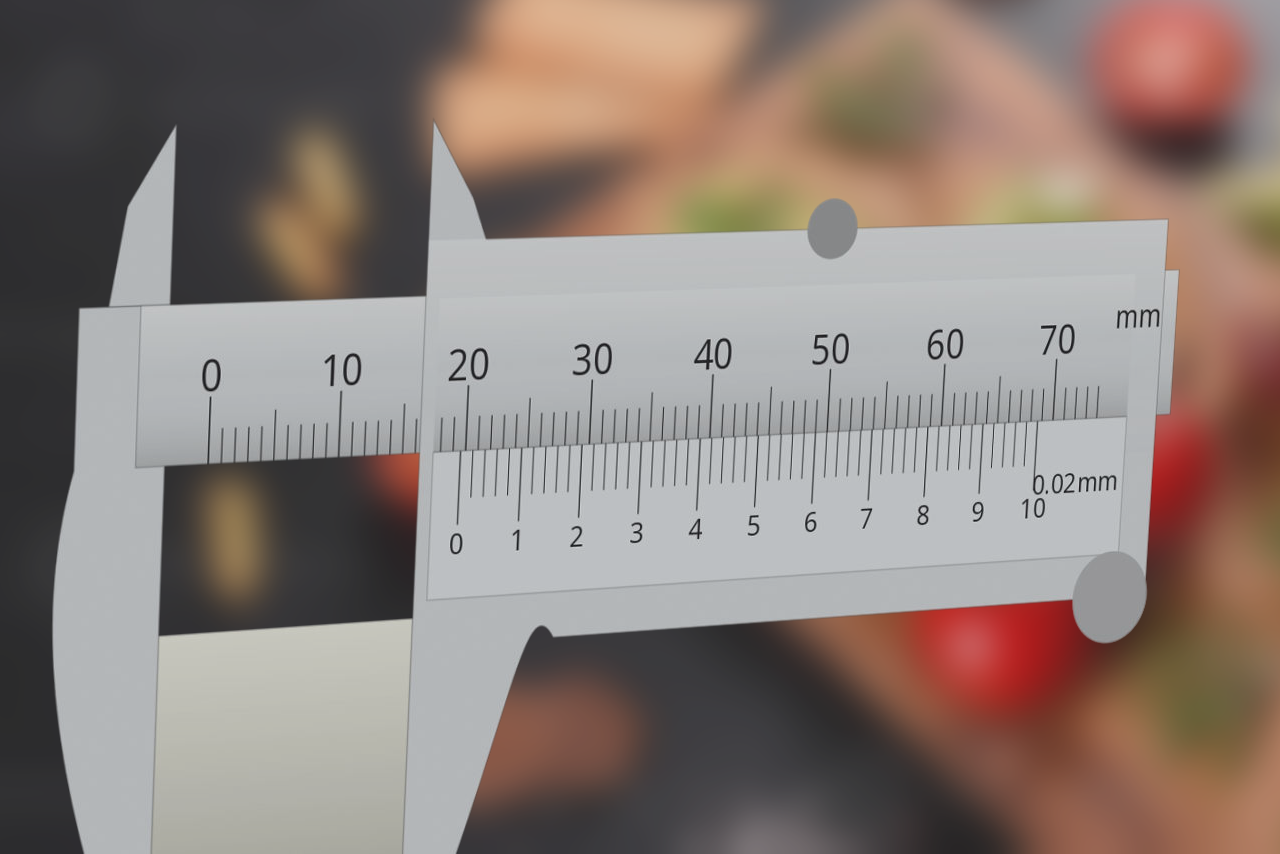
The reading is 19.6 mm
